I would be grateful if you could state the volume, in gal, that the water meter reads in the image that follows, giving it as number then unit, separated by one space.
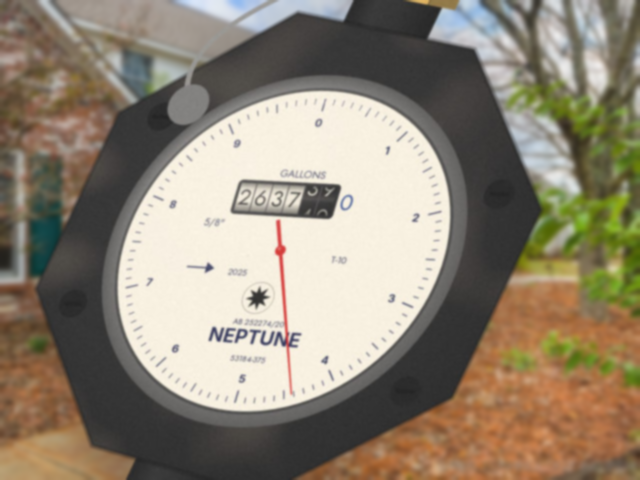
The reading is 2637394.4 gal
